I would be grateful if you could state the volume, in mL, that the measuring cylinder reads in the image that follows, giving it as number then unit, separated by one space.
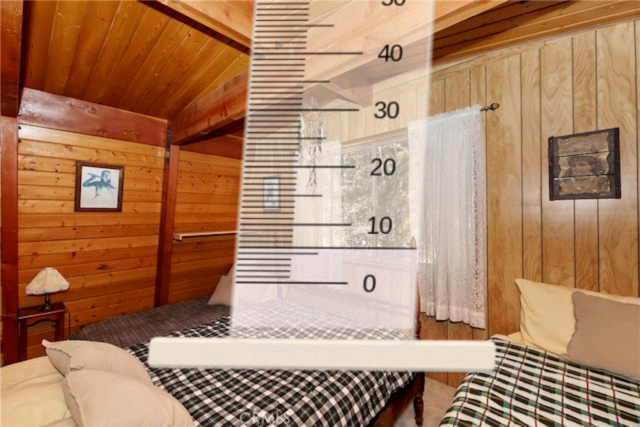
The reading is 6 mL
